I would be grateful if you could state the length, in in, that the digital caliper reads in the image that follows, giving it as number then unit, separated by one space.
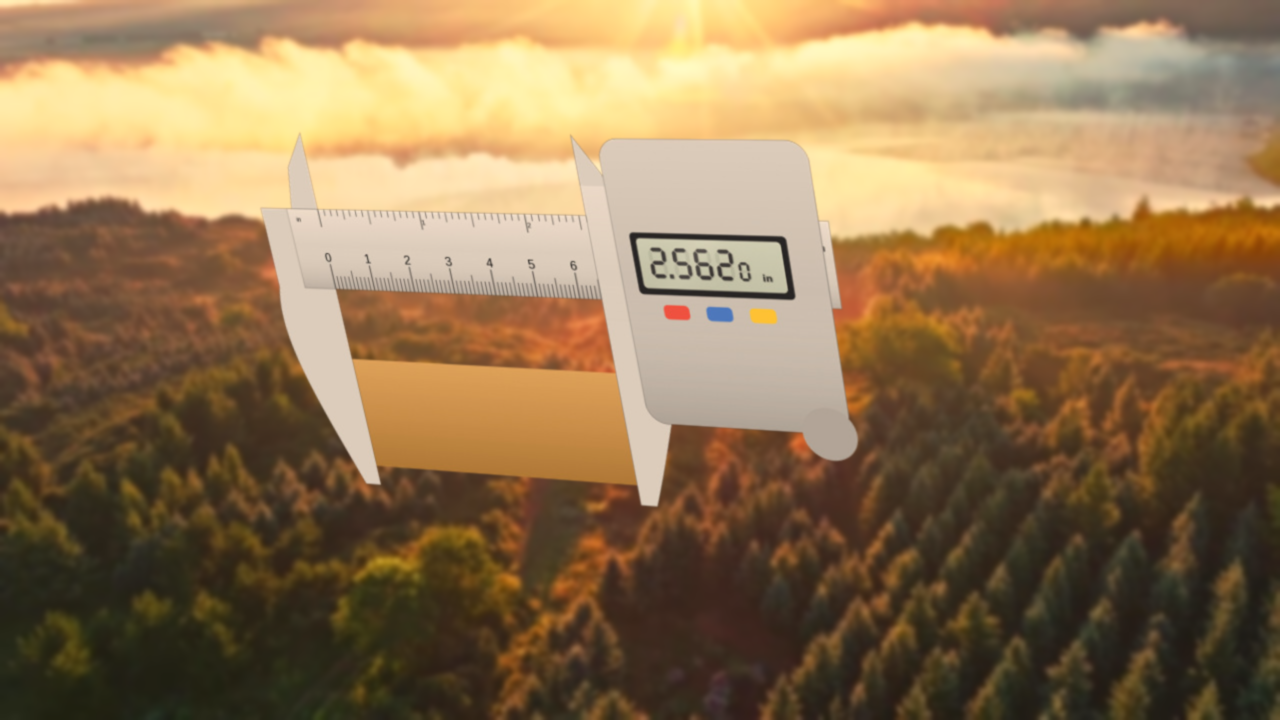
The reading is 2.5620 in
